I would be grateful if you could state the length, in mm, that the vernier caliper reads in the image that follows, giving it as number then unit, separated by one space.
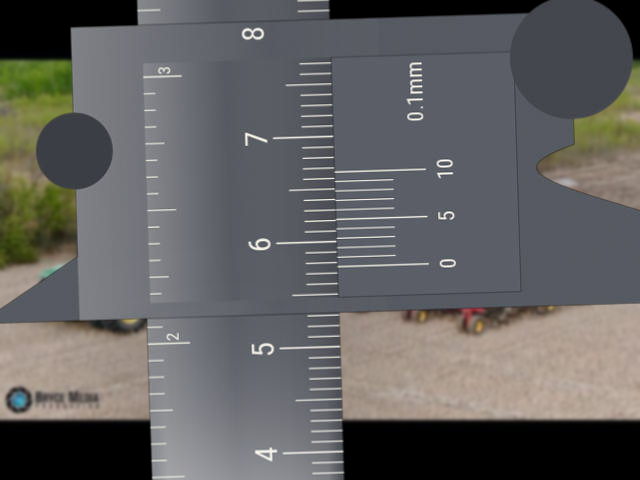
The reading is 57.6 mm
